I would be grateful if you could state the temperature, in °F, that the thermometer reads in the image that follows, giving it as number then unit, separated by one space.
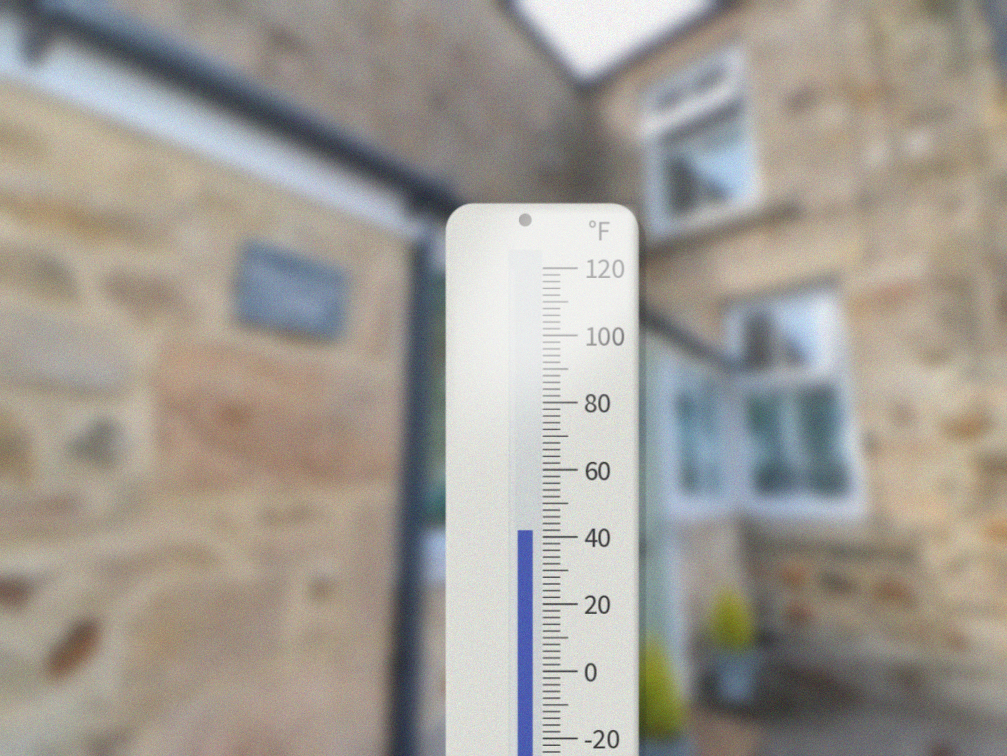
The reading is 42 °F
